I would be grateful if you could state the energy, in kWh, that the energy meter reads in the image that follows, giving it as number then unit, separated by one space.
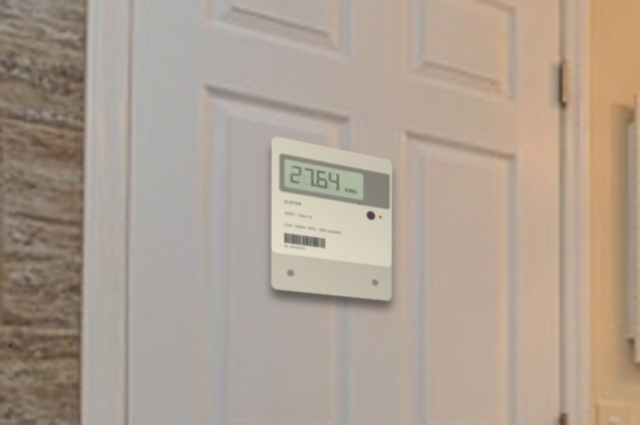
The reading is 27.64 kWh
